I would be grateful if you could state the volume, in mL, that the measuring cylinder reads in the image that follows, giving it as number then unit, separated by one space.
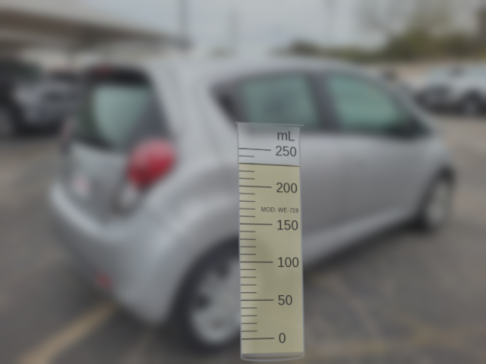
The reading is 230 mL
